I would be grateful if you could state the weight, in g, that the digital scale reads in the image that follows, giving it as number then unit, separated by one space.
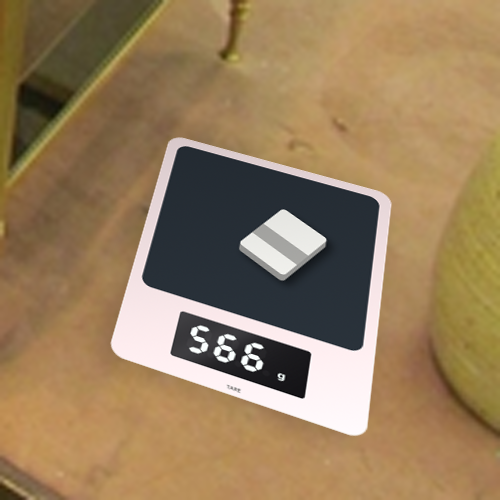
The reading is 566 g
